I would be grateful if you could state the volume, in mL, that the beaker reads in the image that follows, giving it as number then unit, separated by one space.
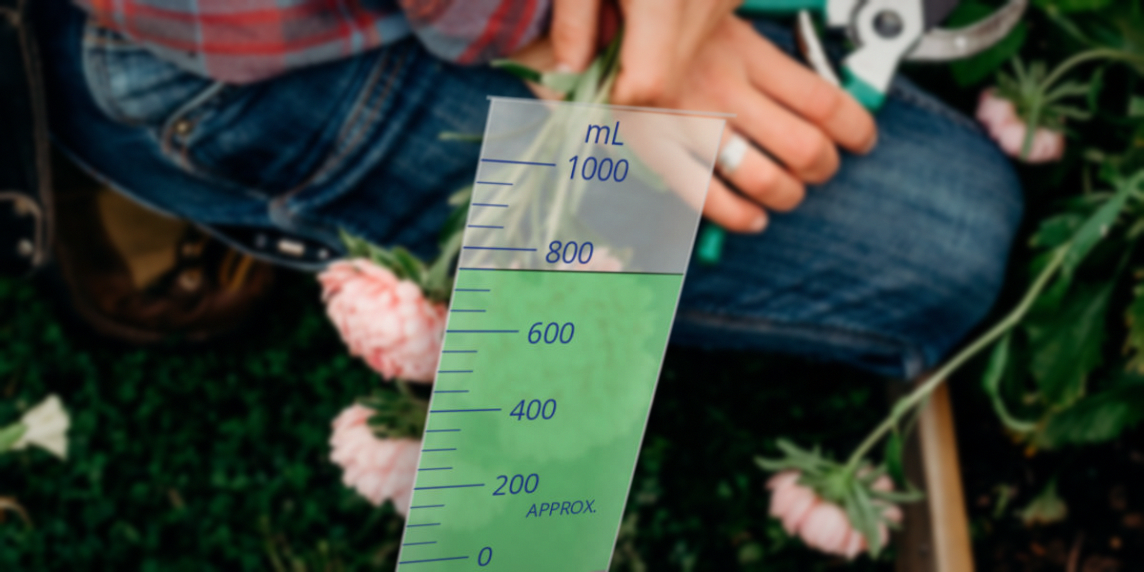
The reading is 750 mL
